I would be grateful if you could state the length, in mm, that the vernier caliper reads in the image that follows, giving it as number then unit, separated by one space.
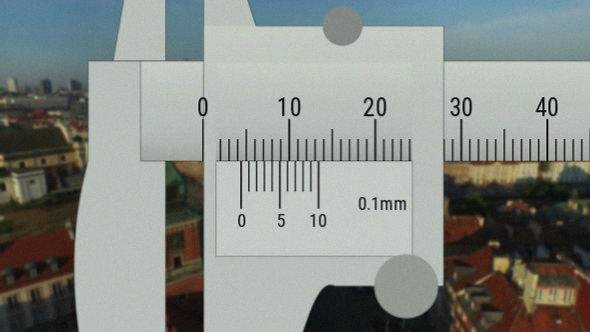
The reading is 4.4 mm
